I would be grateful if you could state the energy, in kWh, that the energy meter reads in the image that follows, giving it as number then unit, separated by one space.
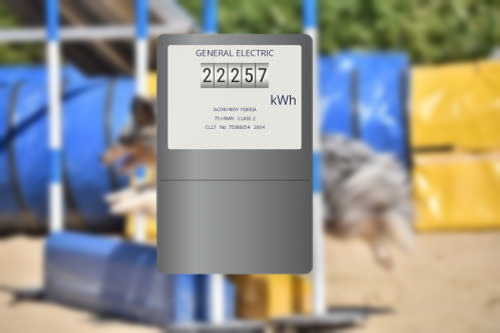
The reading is 22257 kWh
